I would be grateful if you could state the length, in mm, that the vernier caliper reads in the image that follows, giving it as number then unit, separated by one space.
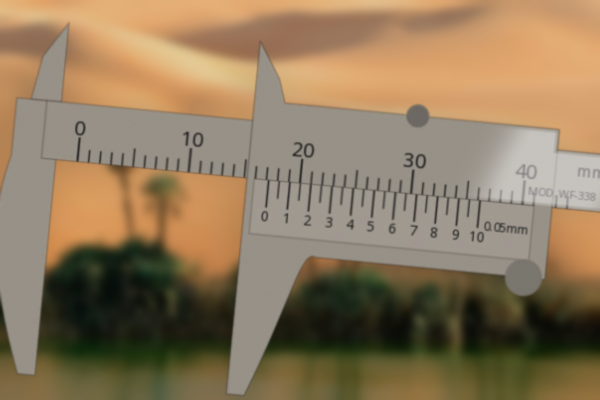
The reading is 17.2 mm
